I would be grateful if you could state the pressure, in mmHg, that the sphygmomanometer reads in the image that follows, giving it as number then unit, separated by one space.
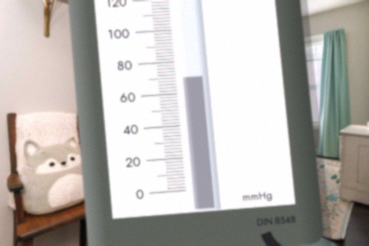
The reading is 70 mmHg
